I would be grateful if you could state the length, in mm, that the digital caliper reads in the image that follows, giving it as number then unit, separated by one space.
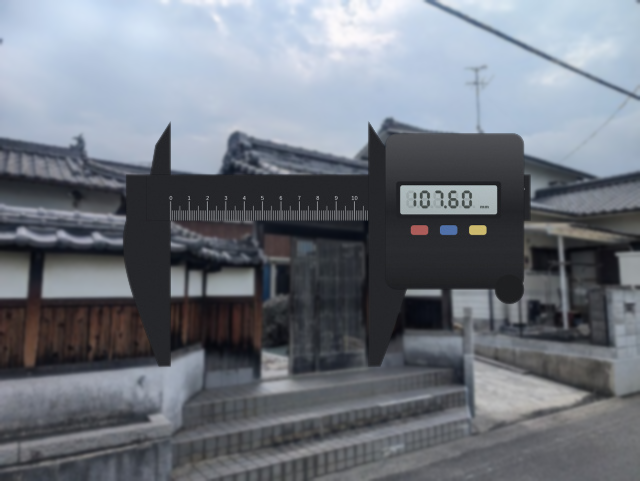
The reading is 107.60 mm
